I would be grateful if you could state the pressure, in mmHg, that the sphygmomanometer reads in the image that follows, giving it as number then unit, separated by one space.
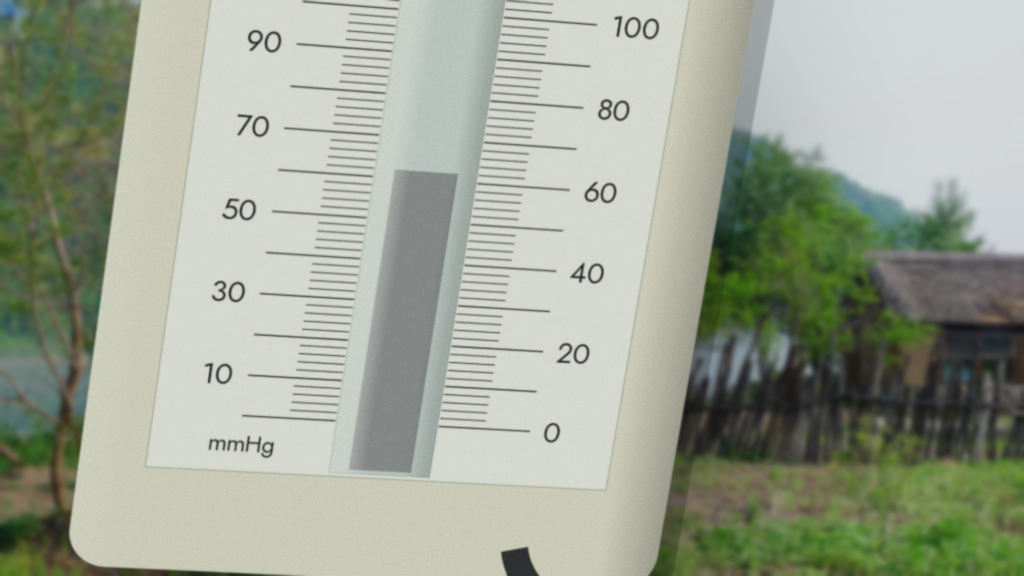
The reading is 62 mmHg
